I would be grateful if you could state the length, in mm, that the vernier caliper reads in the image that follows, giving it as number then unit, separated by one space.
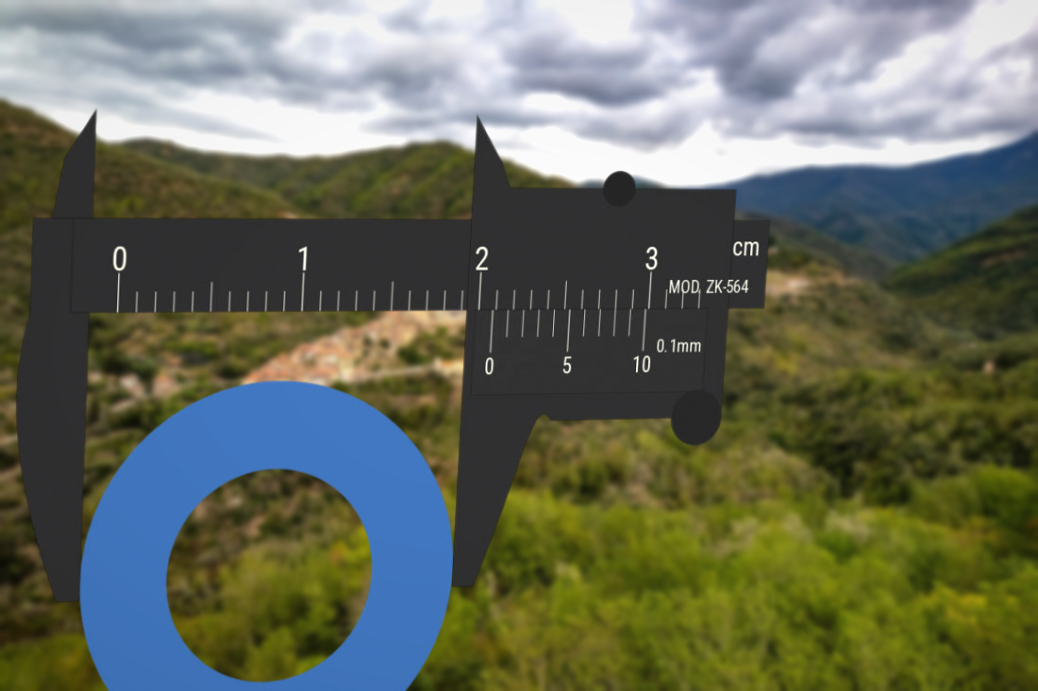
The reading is 20.8 mm
